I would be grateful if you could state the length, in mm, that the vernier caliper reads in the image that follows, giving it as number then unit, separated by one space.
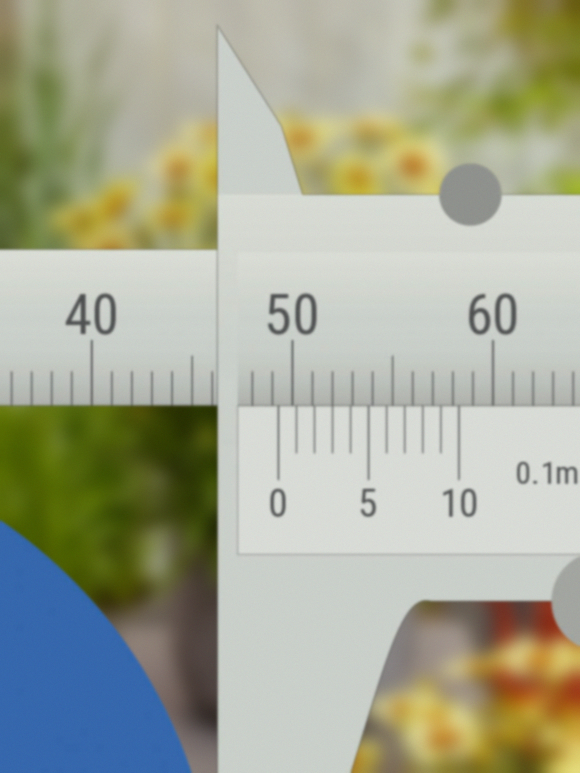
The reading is 49.3 mm
